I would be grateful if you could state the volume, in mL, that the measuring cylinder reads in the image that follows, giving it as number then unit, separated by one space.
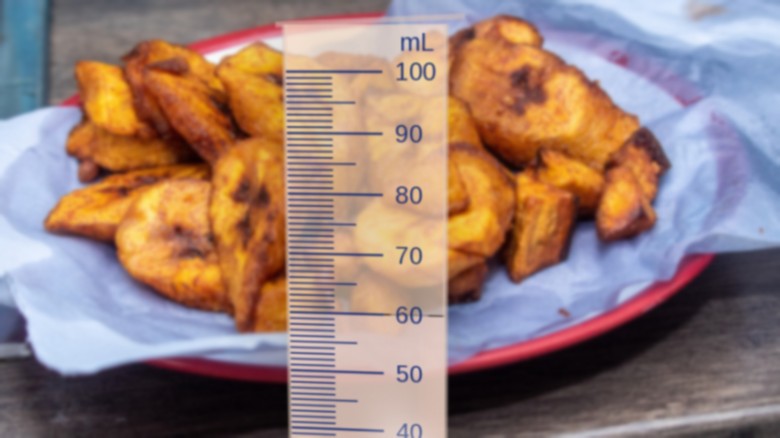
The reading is 60 mL
